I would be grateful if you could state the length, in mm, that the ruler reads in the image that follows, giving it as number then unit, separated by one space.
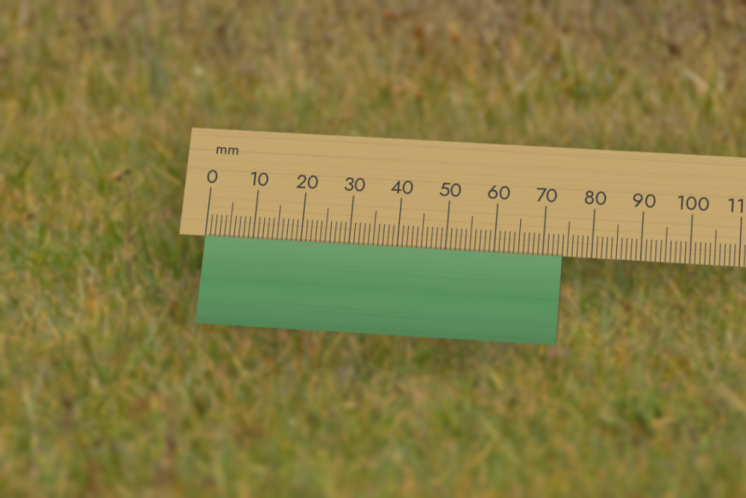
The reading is 74 mm
